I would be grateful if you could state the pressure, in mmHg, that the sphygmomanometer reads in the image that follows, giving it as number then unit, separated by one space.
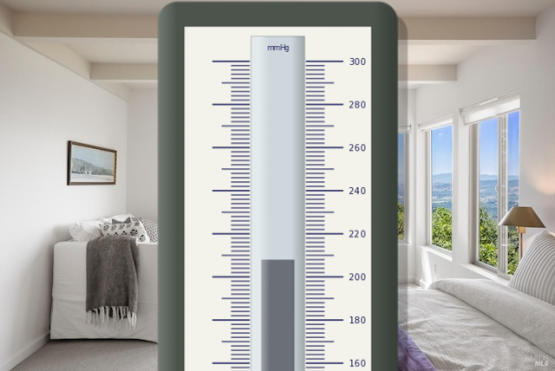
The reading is 208 mmHg
